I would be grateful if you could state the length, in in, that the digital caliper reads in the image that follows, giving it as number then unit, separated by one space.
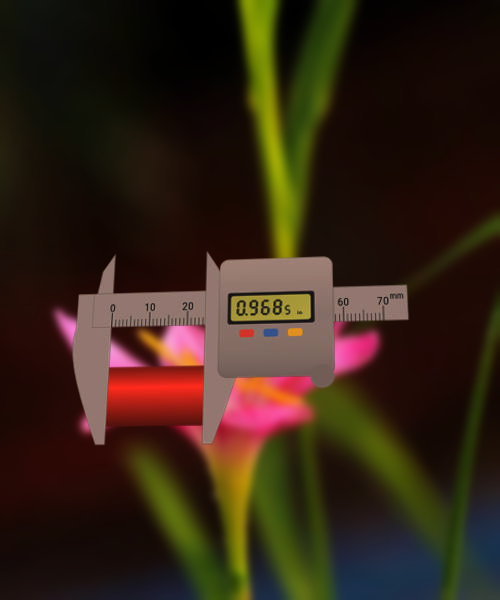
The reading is 0.9685 in
